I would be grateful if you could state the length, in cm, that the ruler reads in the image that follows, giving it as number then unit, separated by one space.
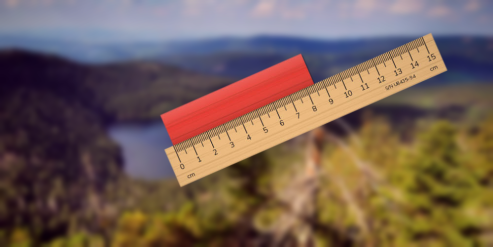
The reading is 8.5 cm
